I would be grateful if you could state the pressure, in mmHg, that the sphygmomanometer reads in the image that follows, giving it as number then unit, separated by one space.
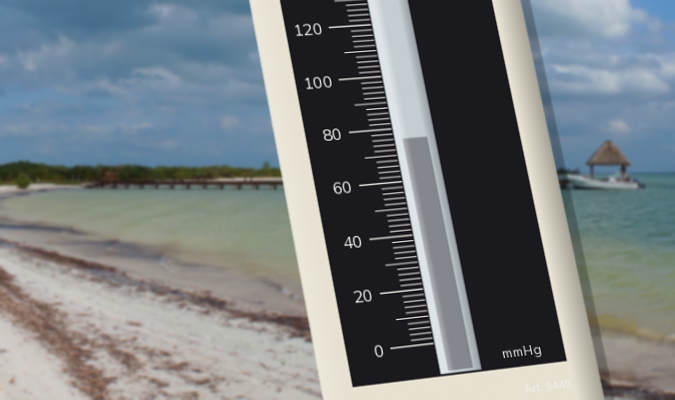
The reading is 76 mmHg
